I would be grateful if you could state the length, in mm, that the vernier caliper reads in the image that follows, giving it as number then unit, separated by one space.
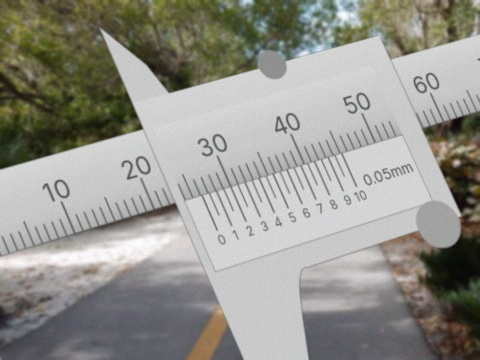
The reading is 26.2 mm
